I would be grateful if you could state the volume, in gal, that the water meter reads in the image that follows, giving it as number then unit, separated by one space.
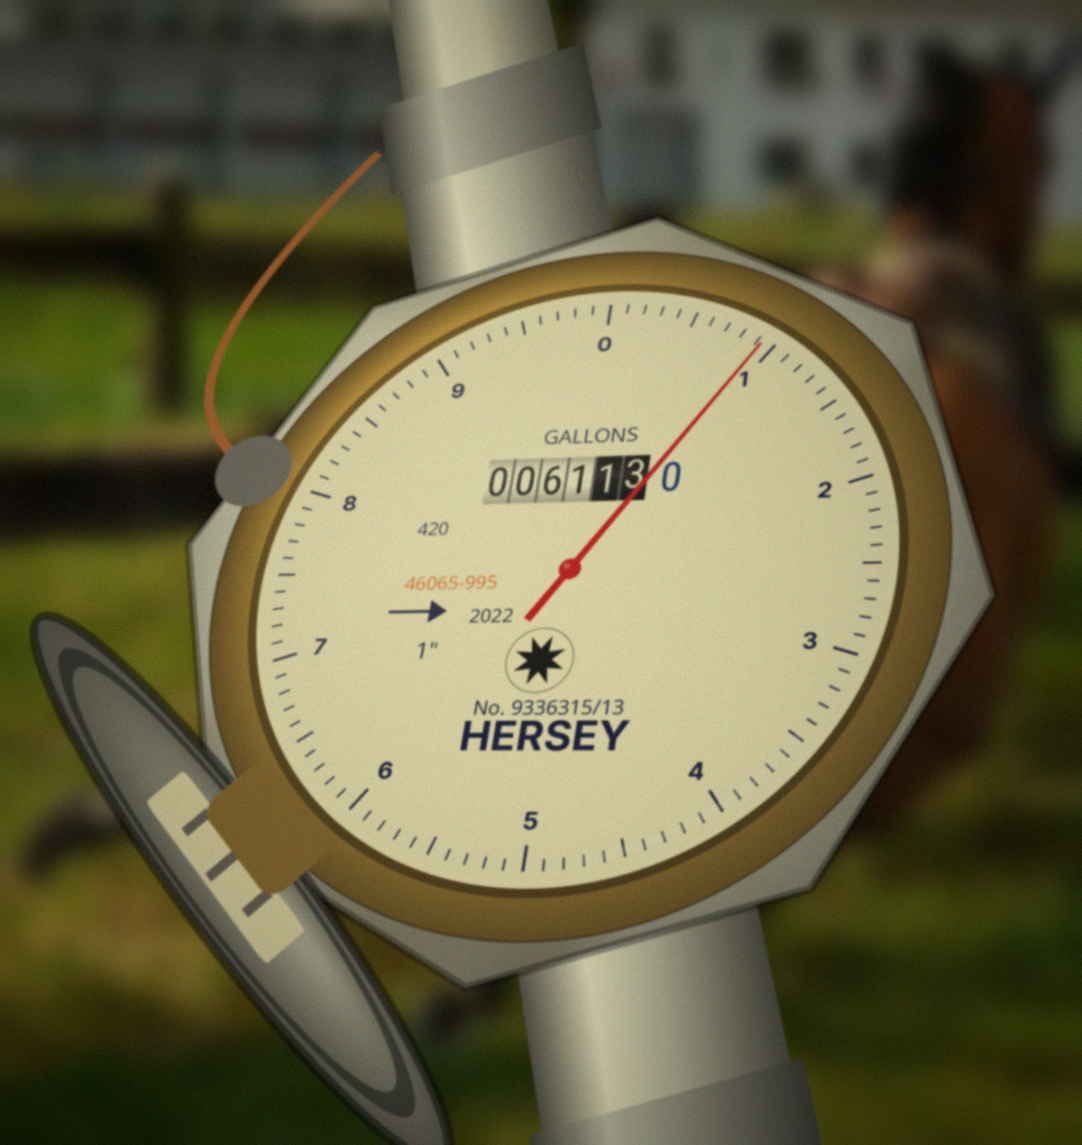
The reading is 61130.9 gal
